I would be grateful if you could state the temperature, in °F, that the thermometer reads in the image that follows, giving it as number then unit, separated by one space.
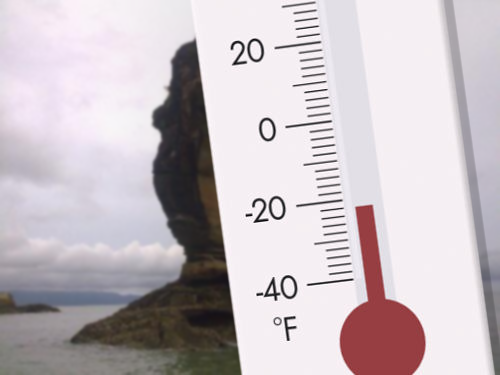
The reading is -22 °F
